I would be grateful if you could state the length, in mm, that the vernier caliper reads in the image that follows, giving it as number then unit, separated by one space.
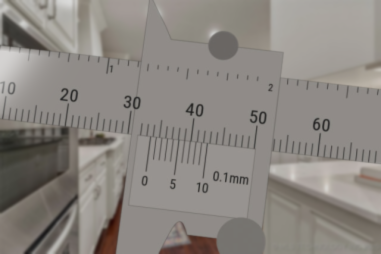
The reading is 33.6 mm
